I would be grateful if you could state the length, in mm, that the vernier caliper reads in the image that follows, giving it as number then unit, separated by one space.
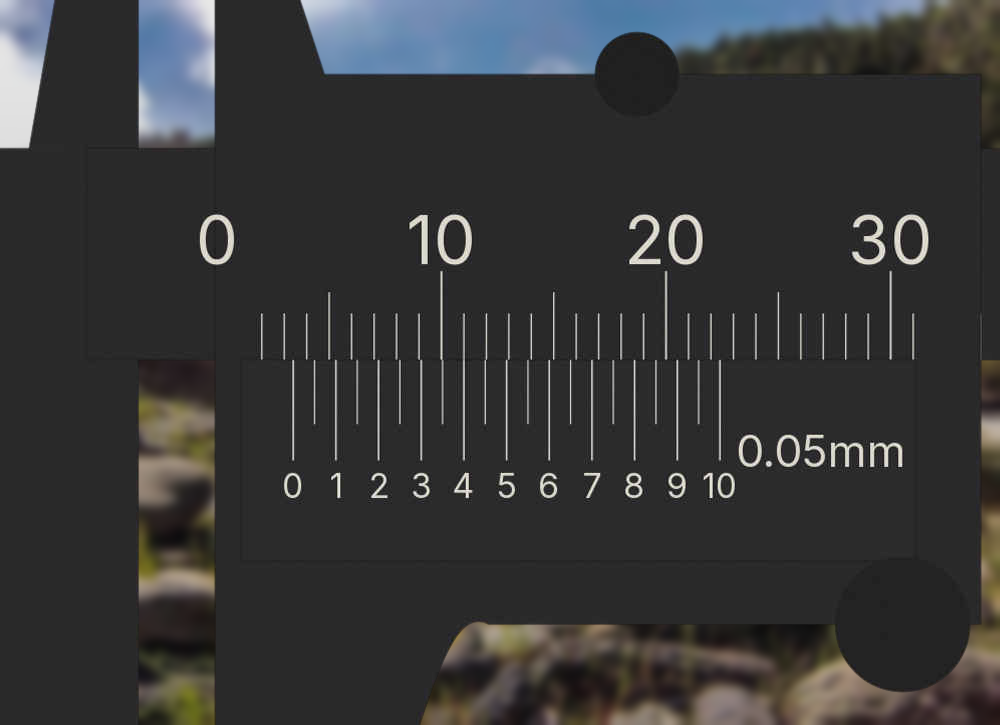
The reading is 3.4 mm
